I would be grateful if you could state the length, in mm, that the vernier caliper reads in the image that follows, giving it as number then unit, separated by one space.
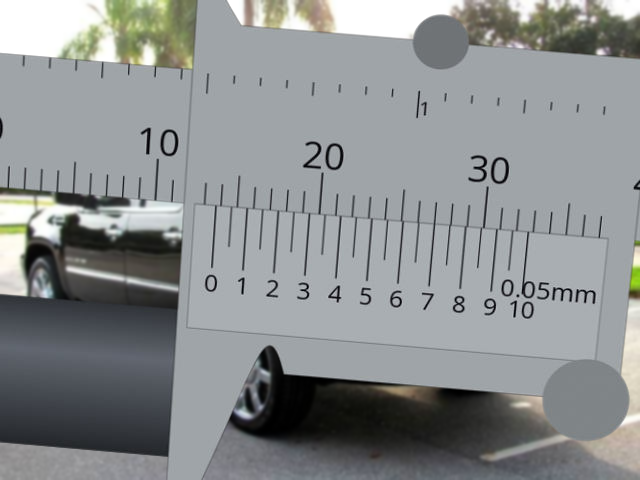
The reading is 13.7 mm
